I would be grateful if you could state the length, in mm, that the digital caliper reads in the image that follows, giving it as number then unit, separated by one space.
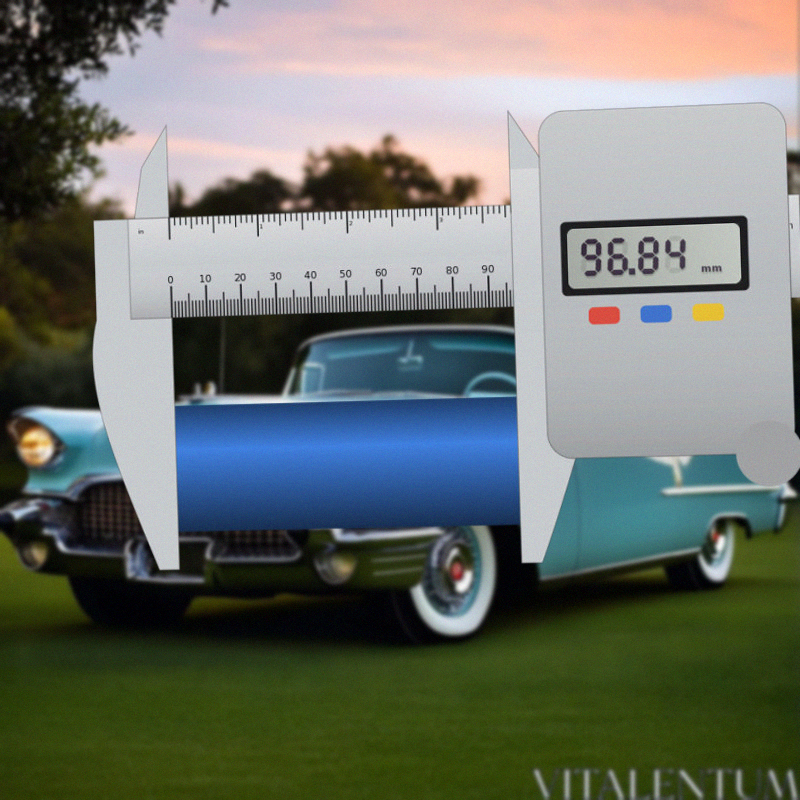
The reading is 96.84 mm
